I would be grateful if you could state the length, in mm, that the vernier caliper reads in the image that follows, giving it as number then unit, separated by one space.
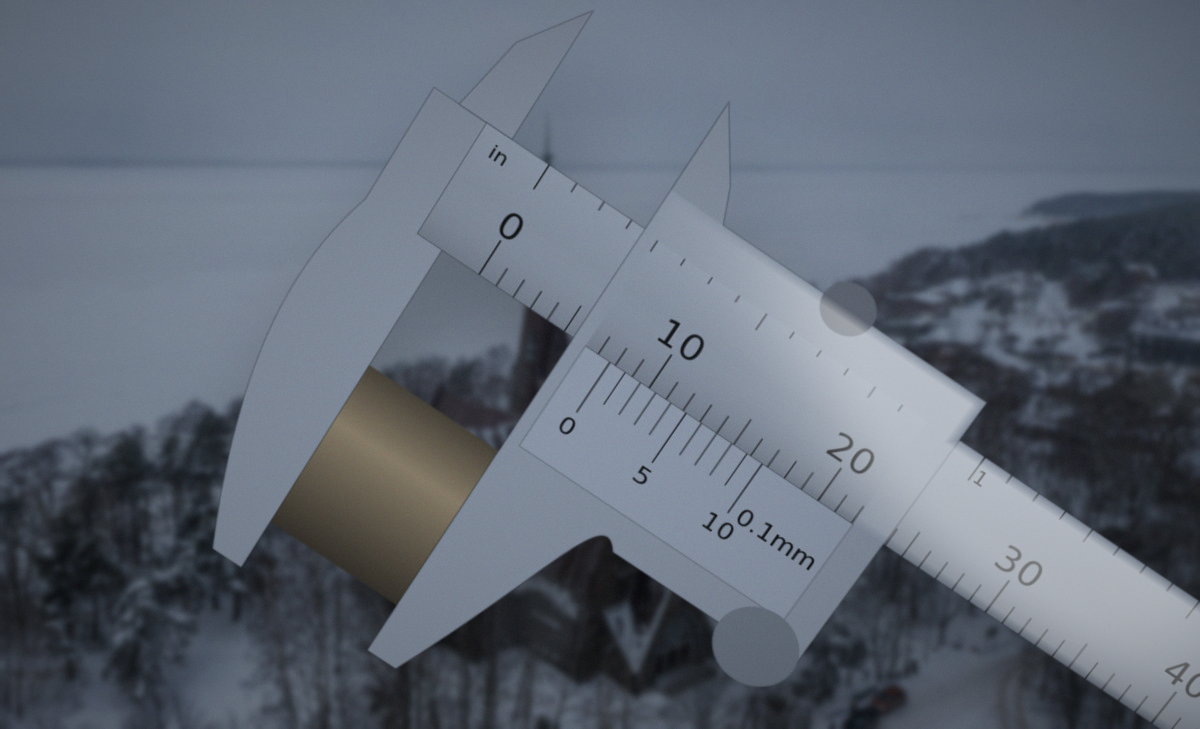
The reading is 7.7 mm
